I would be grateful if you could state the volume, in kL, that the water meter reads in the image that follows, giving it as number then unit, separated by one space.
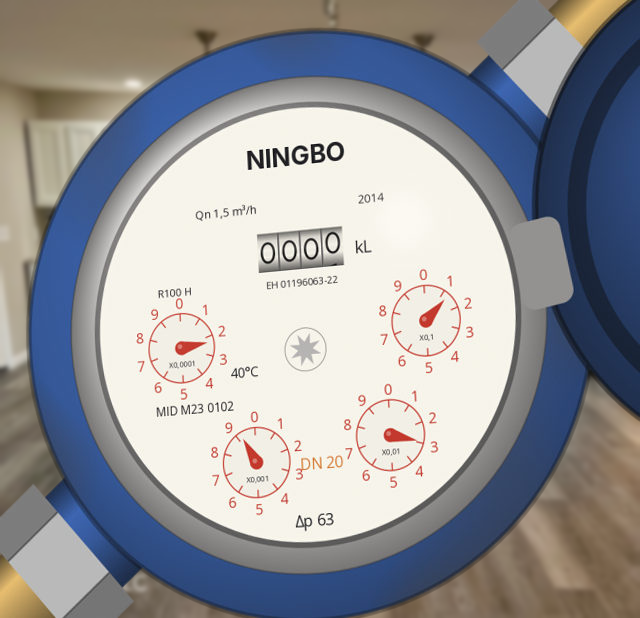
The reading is 0.1292 kL
